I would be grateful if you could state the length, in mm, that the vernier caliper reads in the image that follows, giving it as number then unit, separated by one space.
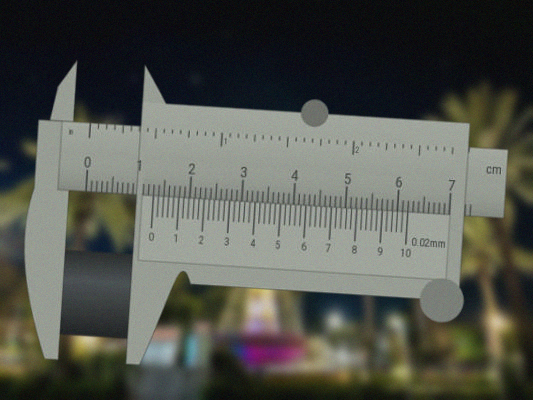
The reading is 13.0 mm
